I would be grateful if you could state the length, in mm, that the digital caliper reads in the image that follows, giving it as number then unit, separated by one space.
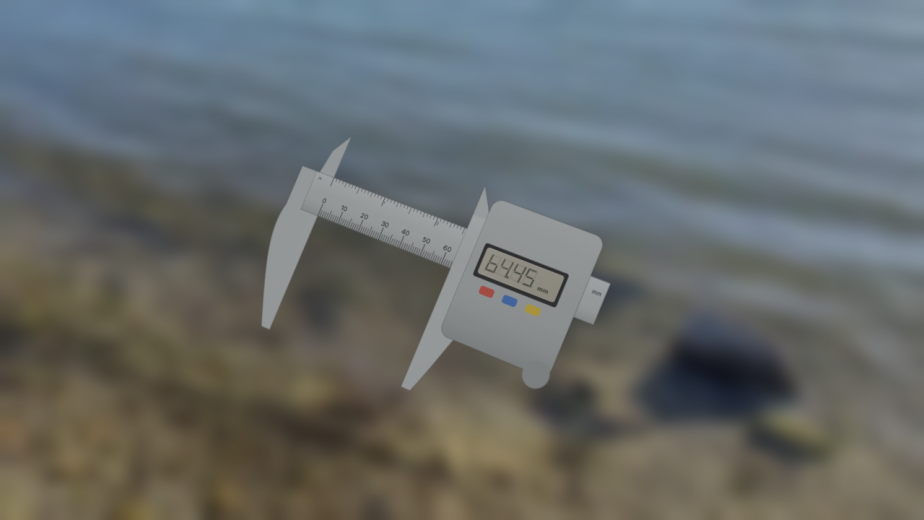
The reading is 64.45 mm
